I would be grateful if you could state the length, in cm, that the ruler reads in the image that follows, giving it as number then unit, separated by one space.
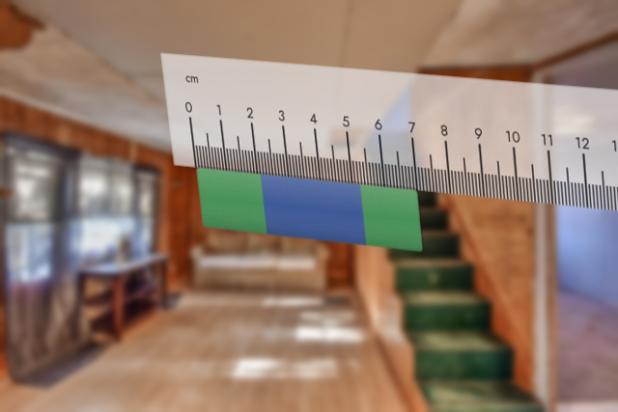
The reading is 7 cm
